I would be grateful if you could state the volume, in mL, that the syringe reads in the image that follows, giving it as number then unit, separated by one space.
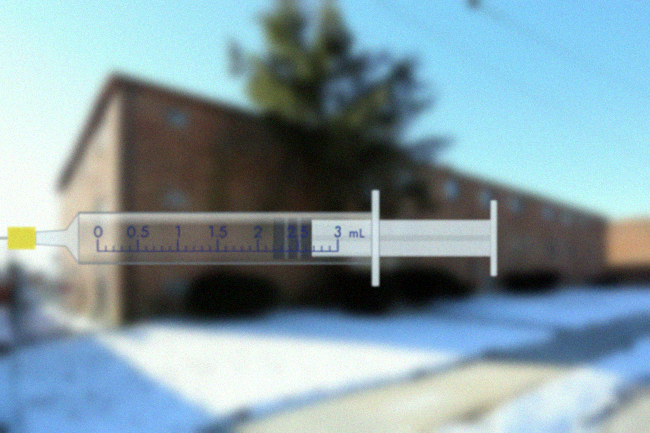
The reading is 2.2 mL
